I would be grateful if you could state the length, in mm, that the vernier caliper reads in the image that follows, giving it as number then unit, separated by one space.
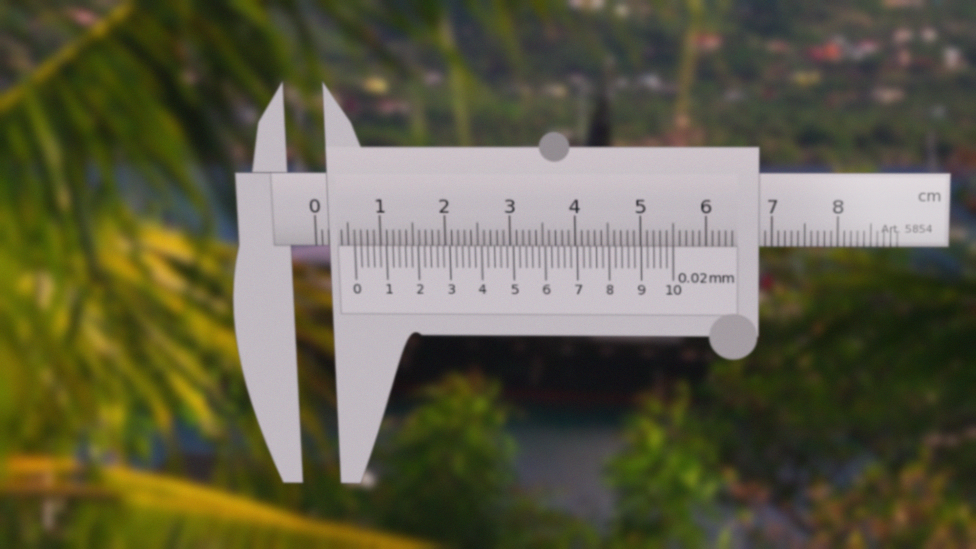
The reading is 6.0 mm
